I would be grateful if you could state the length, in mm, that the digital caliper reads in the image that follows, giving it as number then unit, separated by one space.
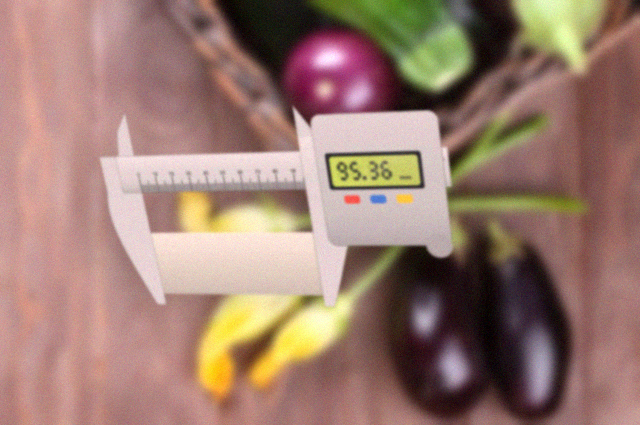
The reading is 95.36 mm
